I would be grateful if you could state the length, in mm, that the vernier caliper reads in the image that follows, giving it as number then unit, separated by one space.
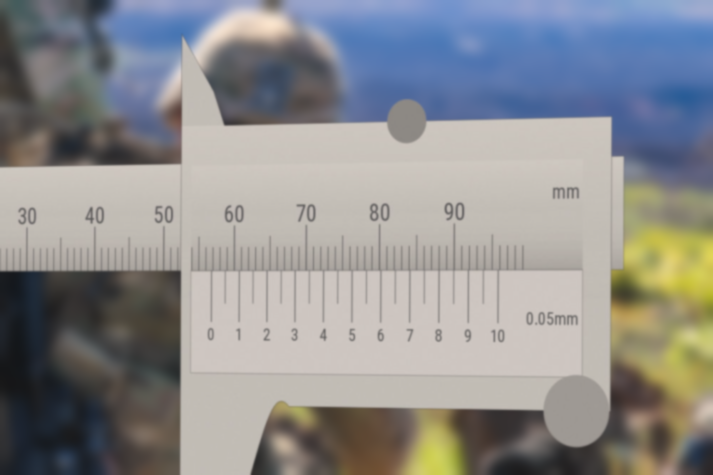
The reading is 56.8 mm
